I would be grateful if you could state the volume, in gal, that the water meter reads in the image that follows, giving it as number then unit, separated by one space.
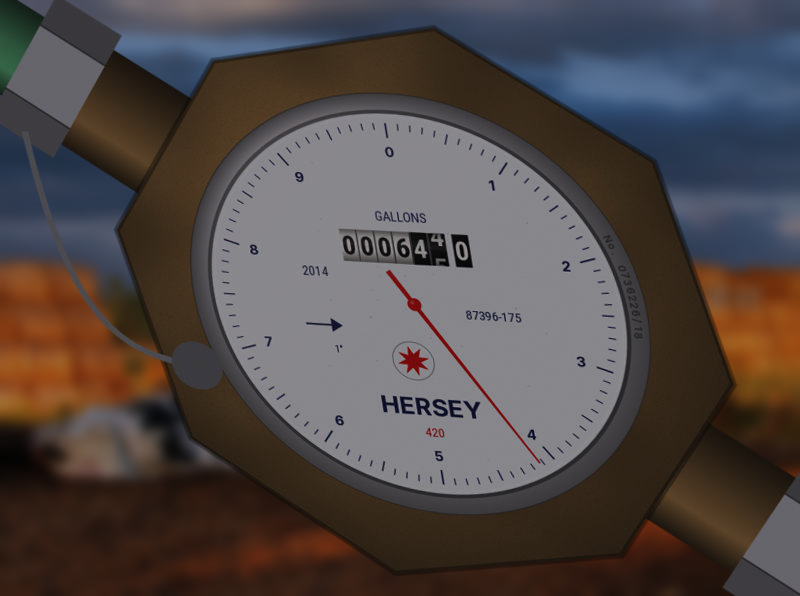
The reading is 6444.1 gal
